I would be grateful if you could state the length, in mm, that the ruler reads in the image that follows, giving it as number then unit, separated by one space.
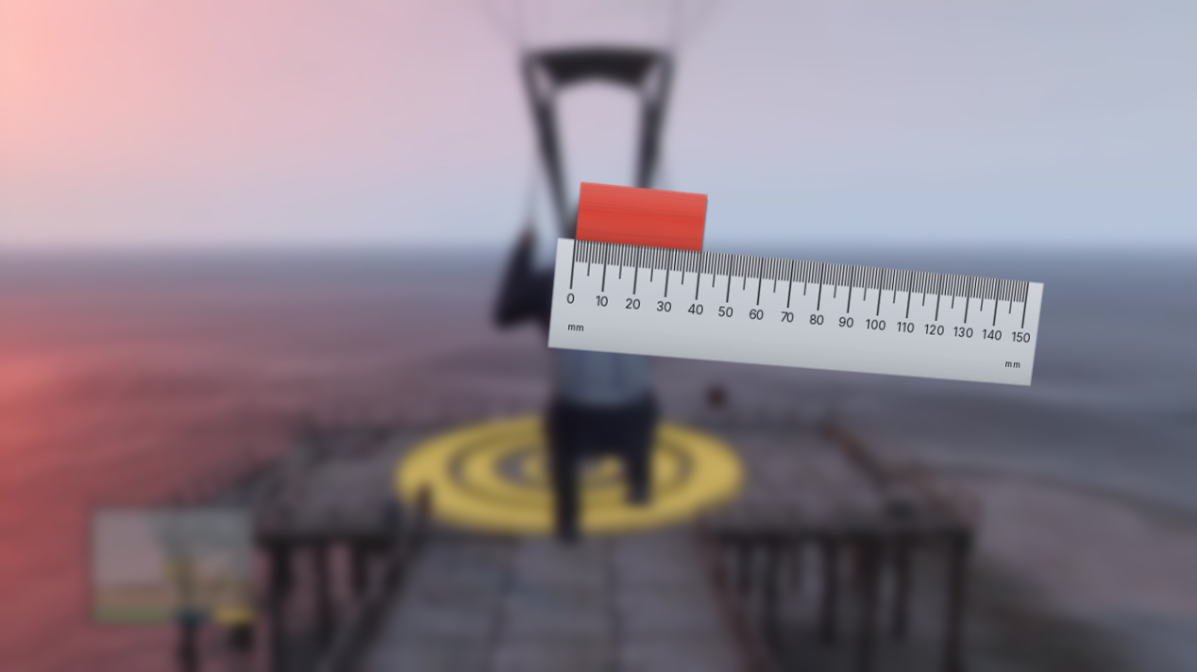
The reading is 40 mm
